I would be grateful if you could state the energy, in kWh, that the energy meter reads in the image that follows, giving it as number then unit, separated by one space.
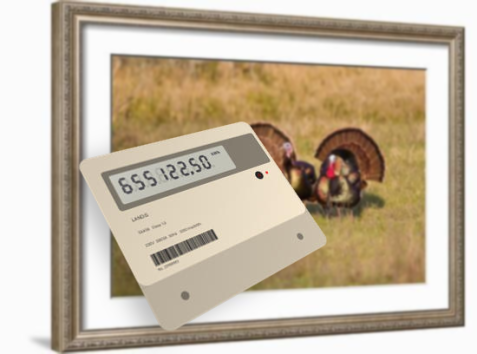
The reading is 655122.50 kWh
